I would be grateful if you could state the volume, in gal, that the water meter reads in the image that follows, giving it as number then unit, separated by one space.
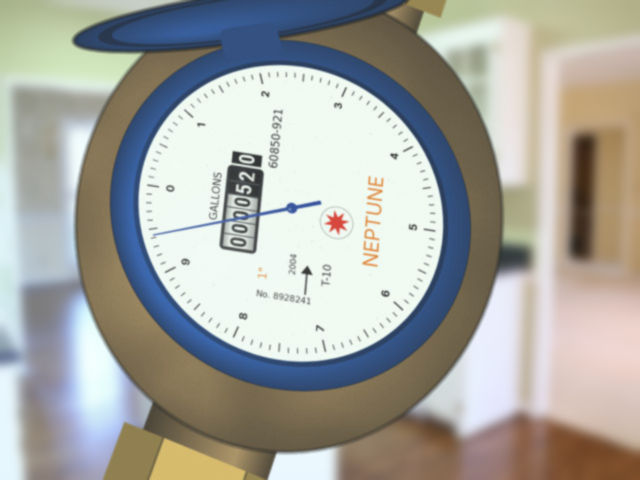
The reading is 519.4 gal
